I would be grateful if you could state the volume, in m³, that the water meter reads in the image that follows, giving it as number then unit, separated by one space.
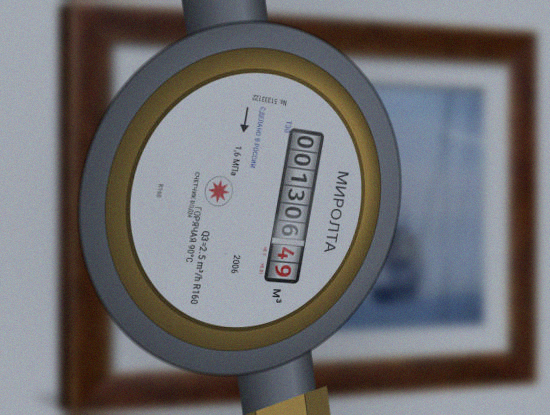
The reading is 1306.49 m³
